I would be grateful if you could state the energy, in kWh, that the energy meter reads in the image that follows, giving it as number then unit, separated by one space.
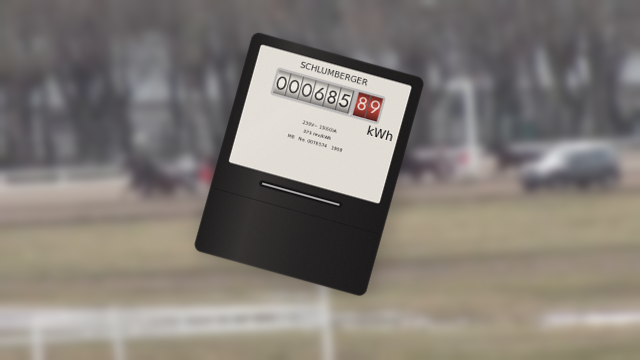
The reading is 685.89 kWh
